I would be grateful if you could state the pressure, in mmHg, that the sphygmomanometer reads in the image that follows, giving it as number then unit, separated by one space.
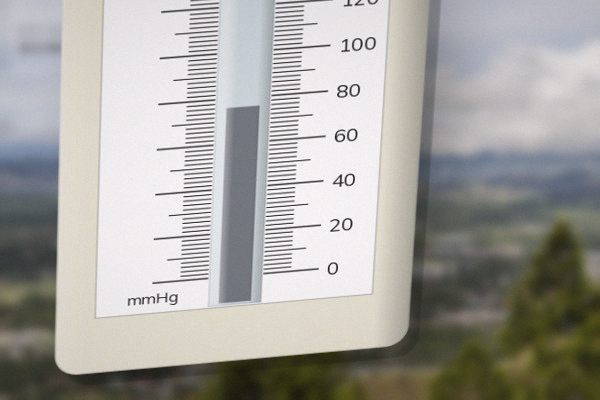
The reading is 76 mmHg
